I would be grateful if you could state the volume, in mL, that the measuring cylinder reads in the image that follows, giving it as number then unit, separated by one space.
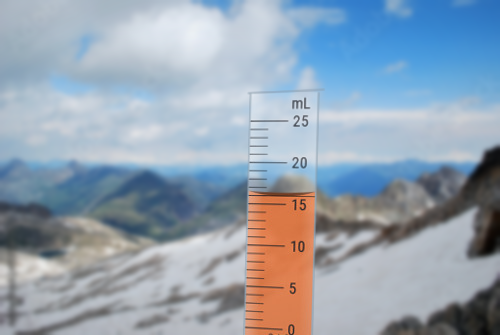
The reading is 16 mL
